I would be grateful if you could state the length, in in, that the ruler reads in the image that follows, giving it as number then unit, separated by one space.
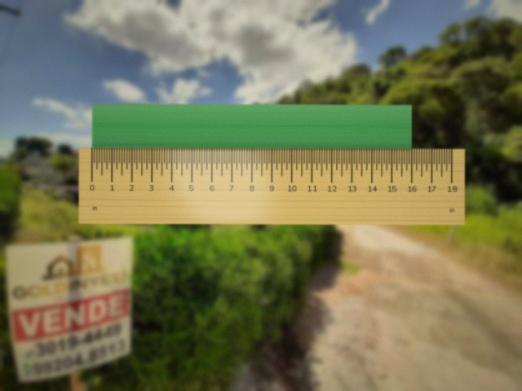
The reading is 16 in
